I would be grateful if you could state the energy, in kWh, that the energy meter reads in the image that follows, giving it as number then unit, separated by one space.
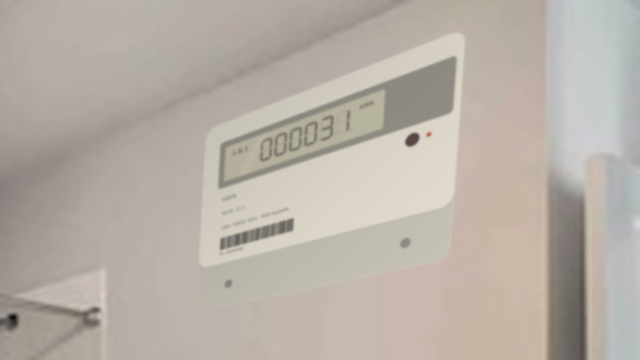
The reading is 31 kWh
